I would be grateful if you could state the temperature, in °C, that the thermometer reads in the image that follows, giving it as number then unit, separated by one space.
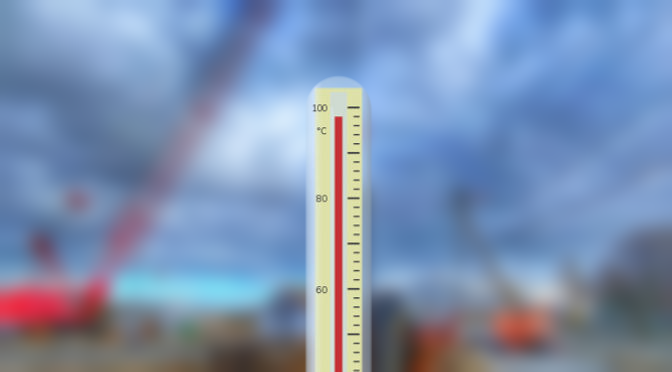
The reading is 98 °C
